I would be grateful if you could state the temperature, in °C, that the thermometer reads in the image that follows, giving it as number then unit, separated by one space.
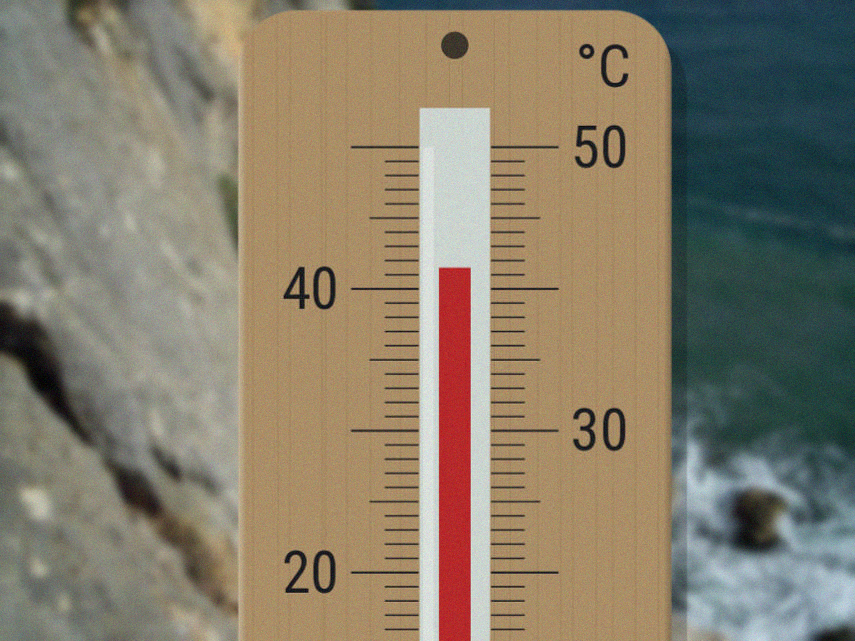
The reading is 41.5 °C
